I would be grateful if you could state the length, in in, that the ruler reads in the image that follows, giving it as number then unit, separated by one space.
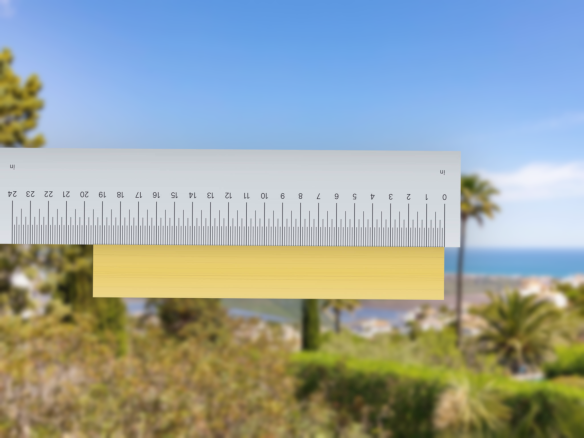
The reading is 19.5 in
